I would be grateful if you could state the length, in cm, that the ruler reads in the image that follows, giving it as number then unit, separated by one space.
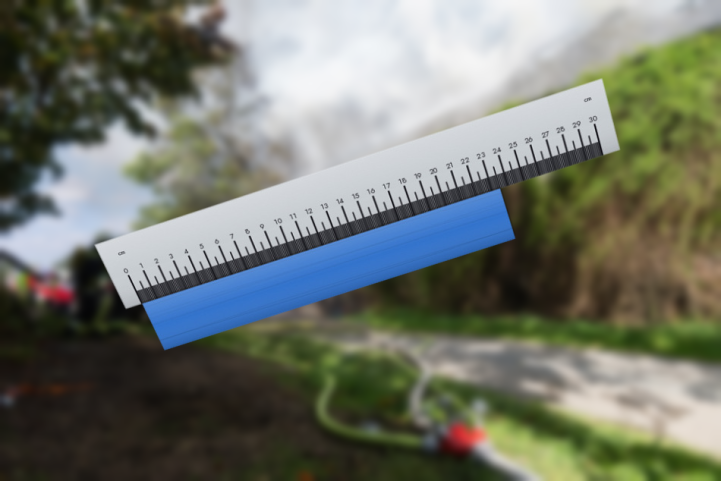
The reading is 23.5 cm
